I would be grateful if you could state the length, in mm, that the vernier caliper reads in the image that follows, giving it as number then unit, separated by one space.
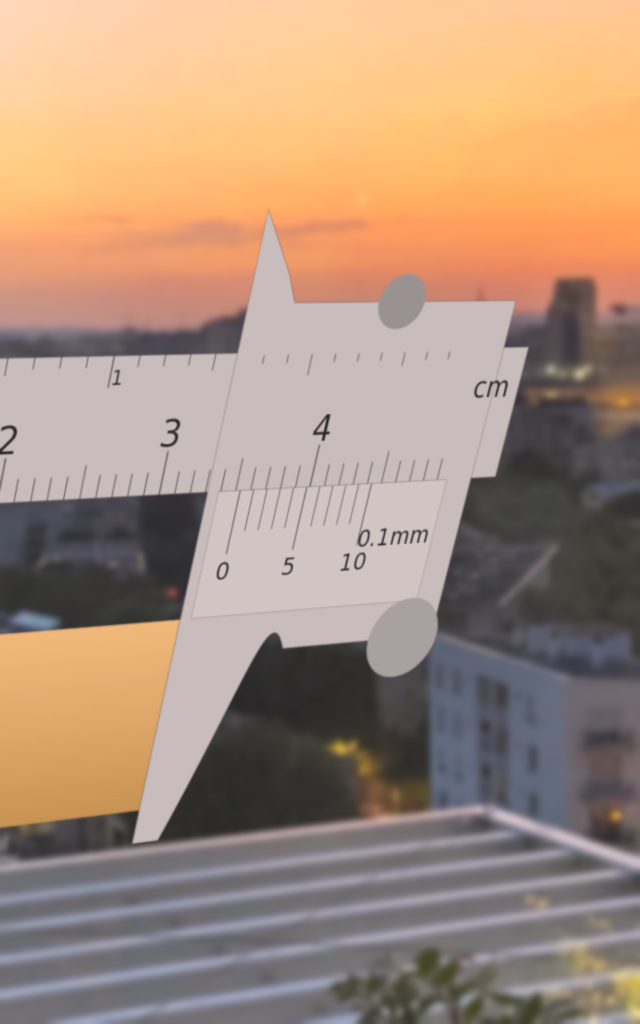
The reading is 35.3 mm
